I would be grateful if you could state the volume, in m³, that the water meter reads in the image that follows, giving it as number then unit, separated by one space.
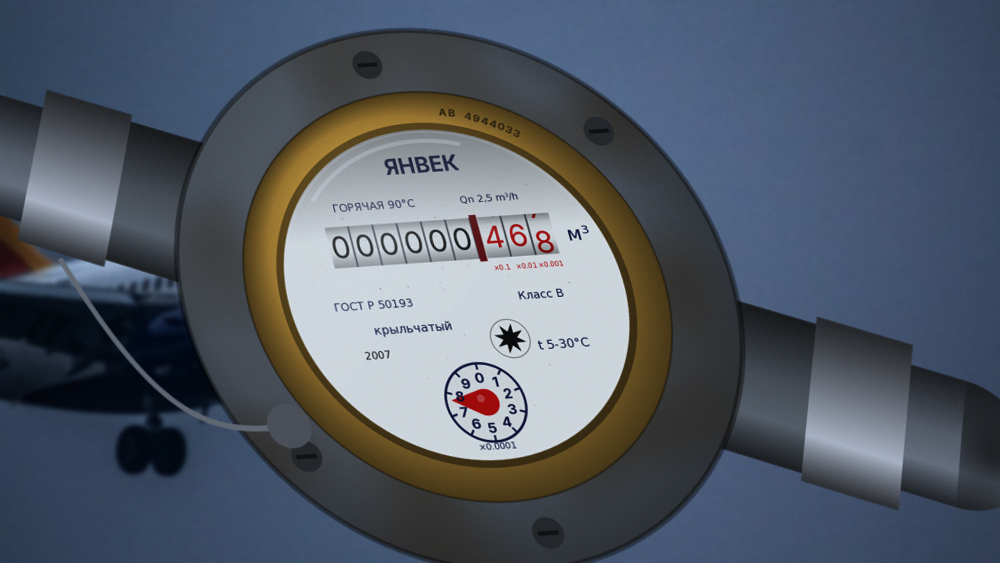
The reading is 0.4677 m³
